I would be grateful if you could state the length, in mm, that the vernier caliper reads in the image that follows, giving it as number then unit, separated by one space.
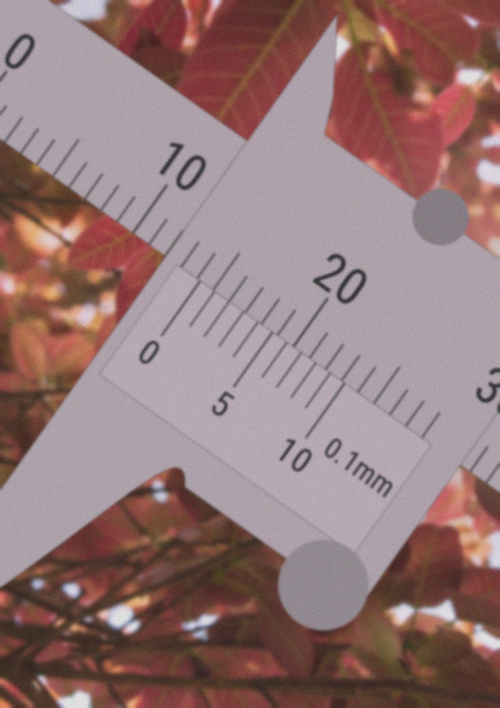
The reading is 14.2 mm
